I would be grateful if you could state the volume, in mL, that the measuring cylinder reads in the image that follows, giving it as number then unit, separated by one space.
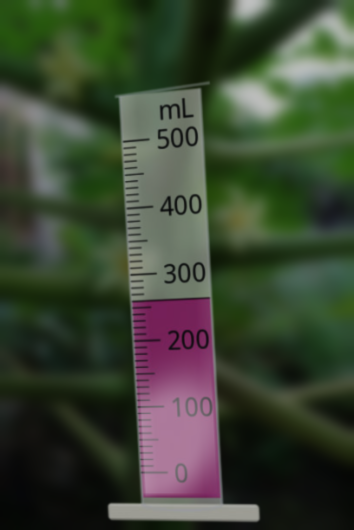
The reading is 260 mL
